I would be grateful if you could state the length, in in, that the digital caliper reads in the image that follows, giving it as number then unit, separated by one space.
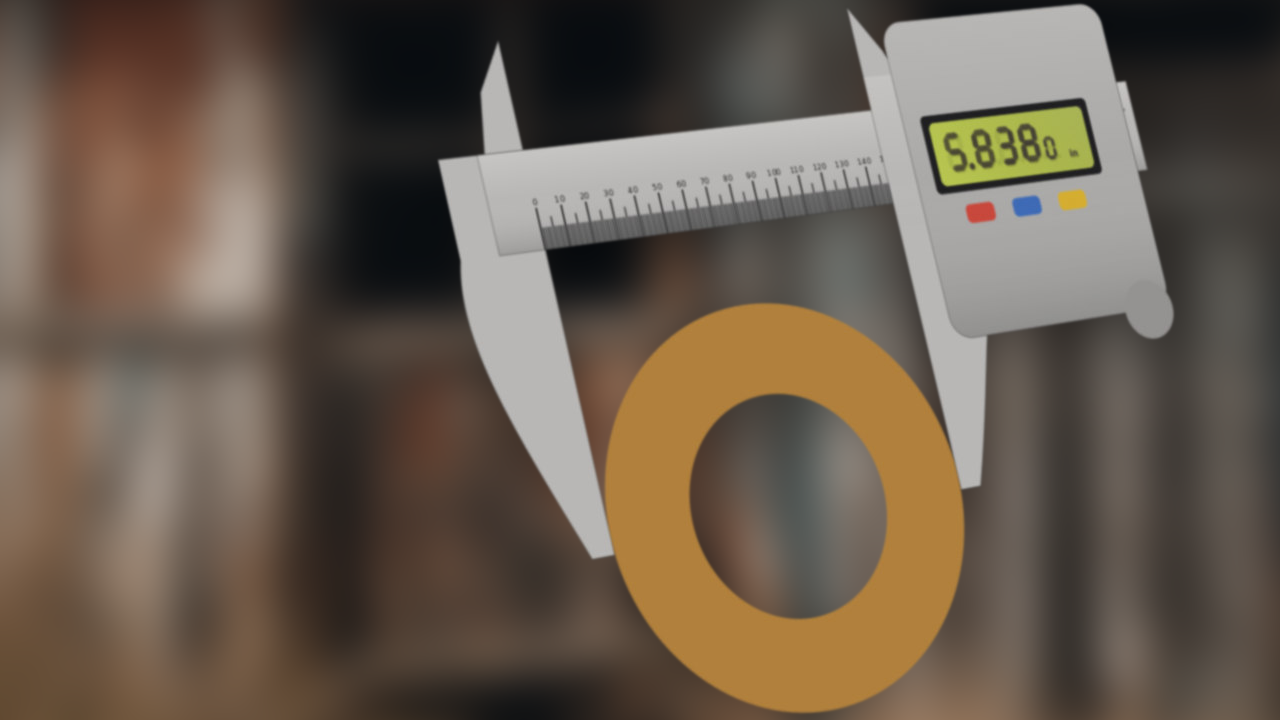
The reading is 5.8380 in
